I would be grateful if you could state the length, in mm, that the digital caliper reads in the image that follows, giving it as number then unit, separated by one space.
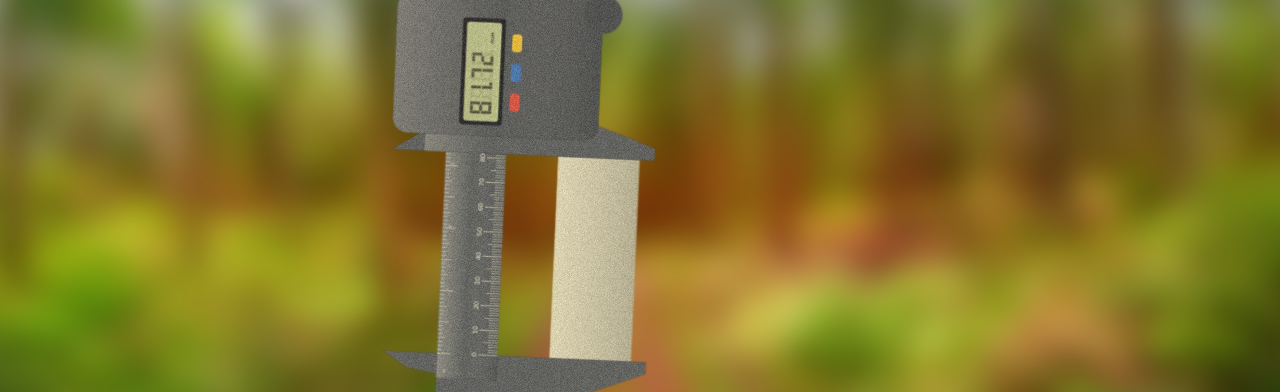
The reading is 81.72 mm
